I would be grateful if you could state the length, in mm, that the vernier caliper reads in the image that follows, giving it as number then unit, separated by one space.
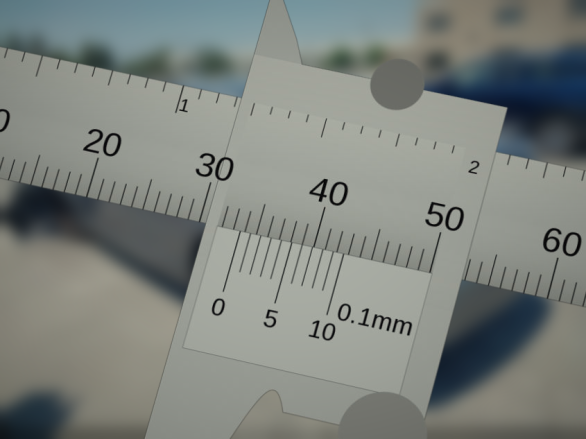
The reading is 33.6 mm
